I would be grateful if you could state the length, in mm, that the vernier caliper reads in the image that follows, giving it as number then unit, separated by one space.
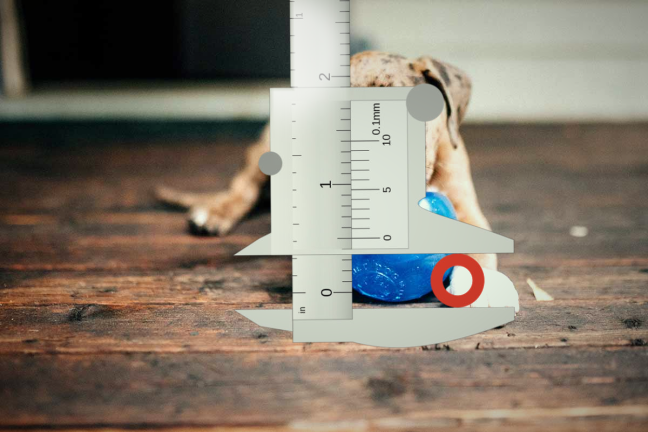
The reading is 5.0 mm
